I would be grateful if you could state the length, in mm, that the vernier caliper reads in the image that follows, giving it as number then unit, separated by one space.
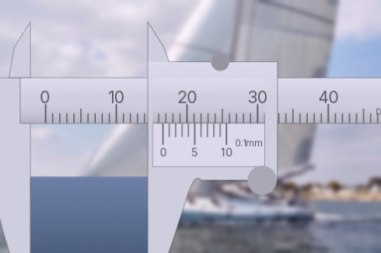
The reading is 16.6 mm
